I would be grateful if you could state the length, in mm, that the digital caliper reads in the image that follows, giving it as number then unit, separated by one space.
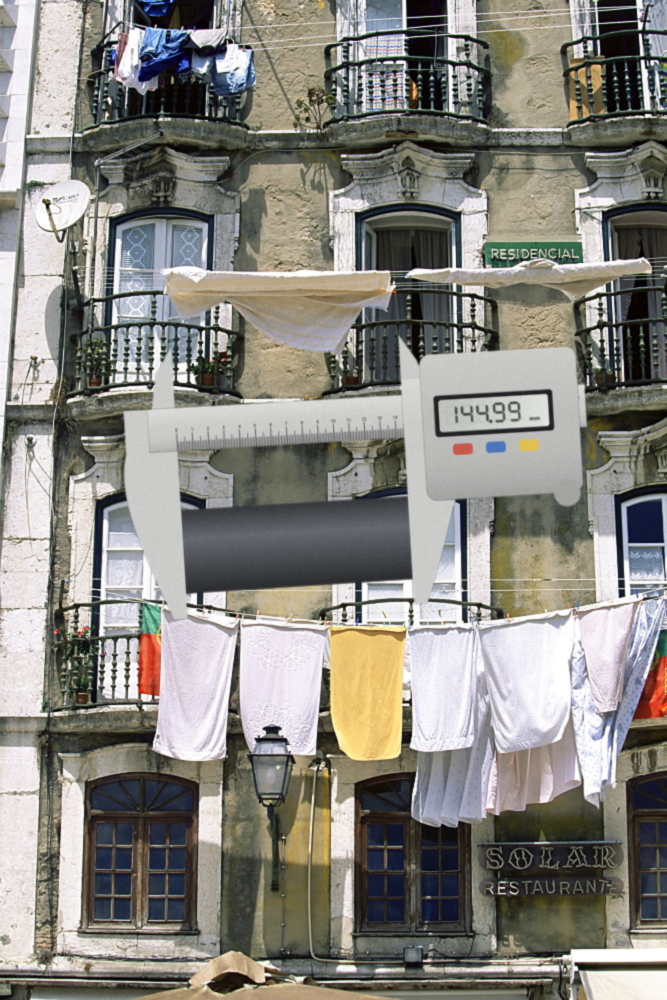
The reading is 144.99 mm
